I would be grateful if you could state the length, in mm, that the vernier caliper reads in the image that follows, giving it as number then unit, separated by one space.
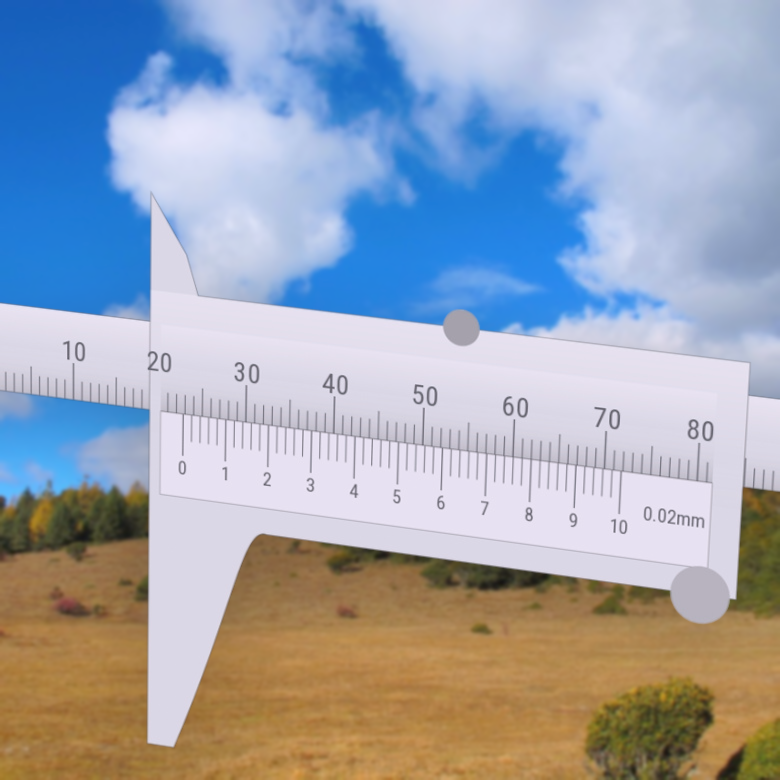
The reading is 22.8 mm
